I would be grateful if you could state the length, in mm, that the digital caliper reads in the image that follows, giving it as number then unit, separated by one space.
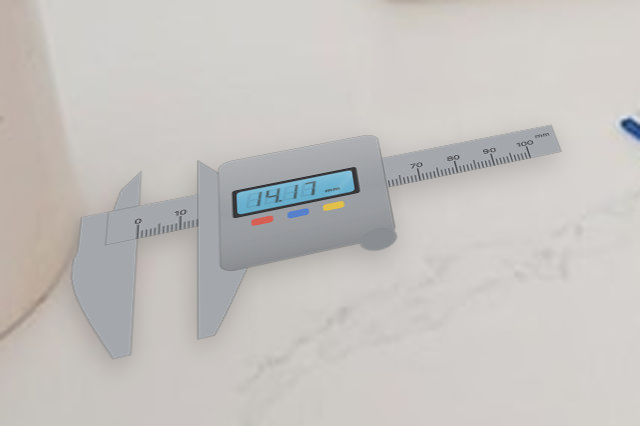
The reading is 14.17 mm
